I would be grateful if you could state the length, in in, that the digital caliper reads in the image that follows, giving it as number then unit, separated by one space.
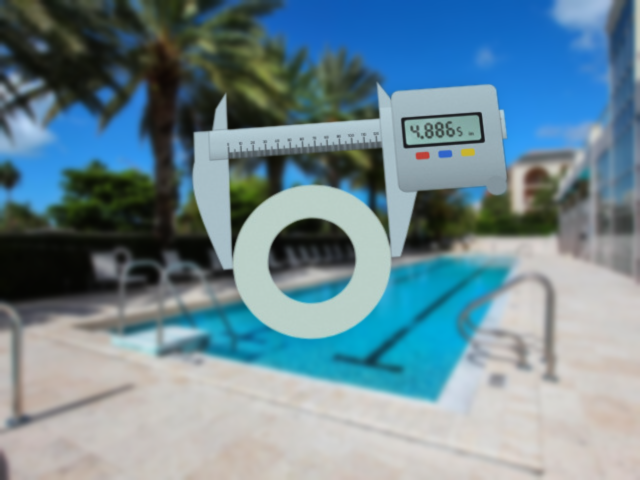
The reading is 4.8865 in
